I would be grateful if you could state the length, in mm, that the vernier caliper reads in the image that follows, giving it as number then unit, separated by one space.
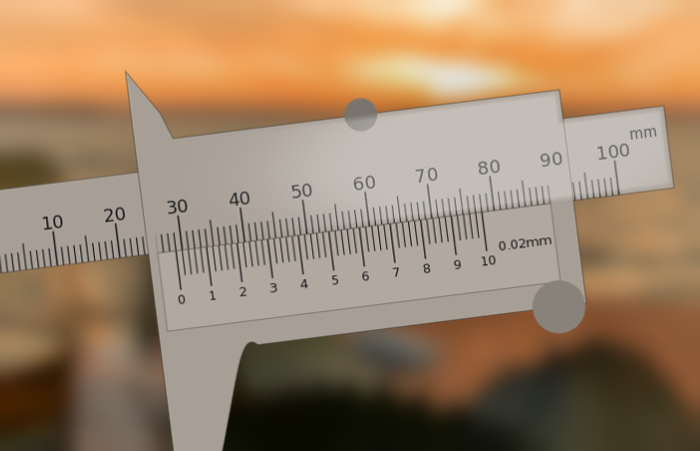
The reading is 29.0 mm
